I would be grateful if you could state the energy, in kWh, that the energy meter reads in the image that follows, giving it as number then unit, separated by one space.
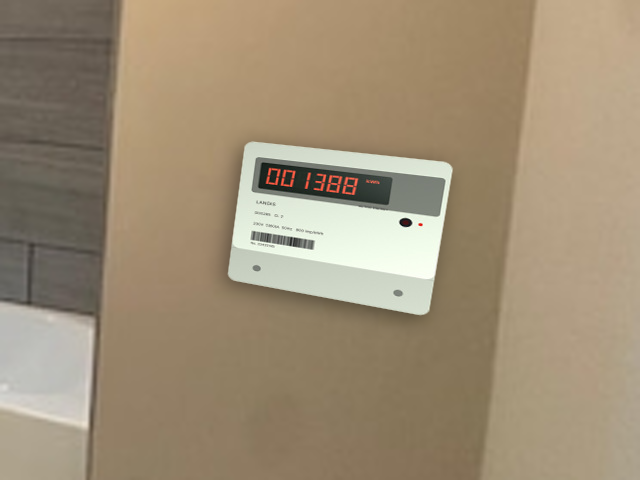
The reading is 1388 kWh
